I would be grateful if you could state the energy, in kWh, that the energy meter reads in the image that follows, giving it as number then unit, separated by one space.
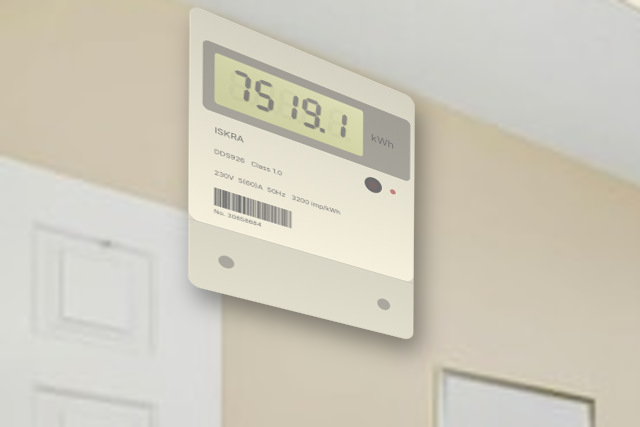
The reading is 7519.1 kWh
